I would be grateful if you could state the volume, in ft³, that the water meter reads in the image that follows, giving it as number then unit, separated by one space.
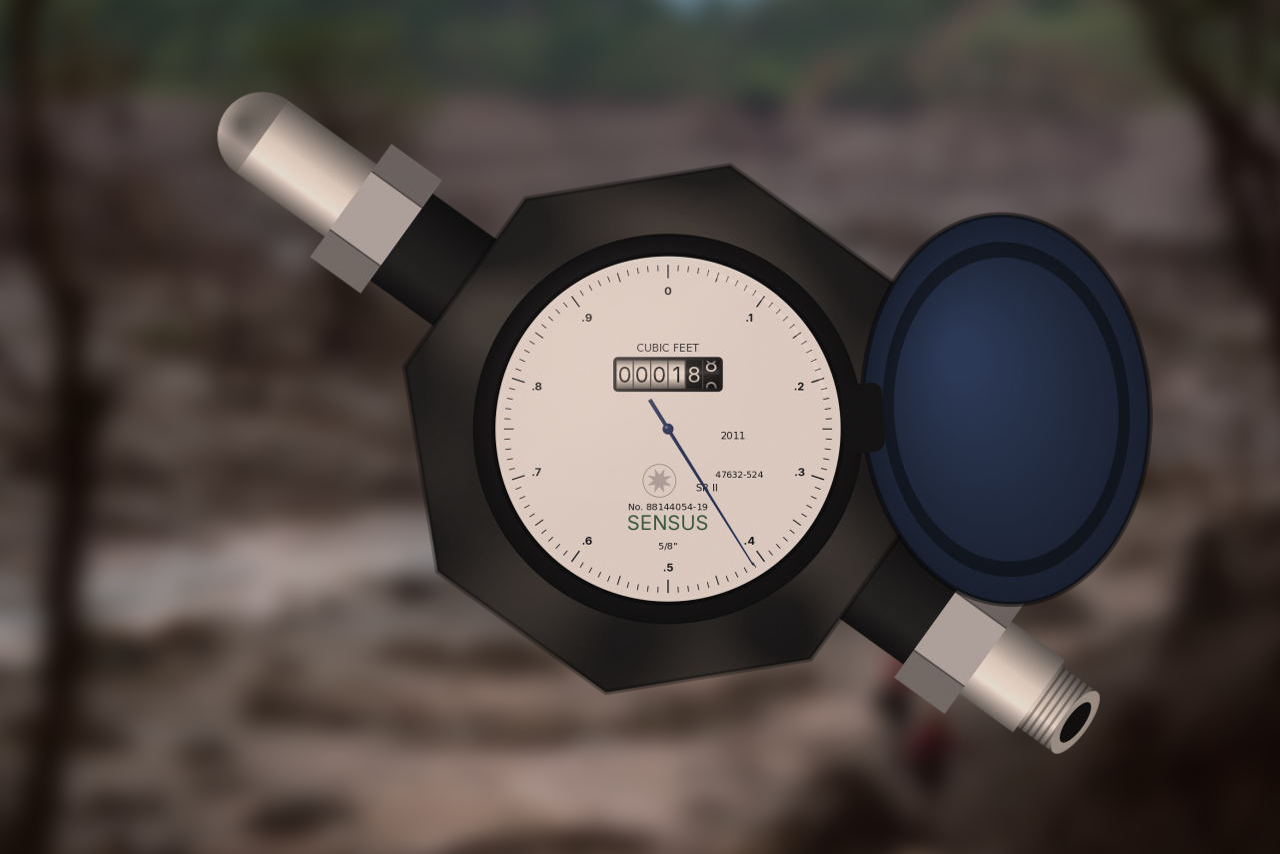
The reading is 188.41 ft³
